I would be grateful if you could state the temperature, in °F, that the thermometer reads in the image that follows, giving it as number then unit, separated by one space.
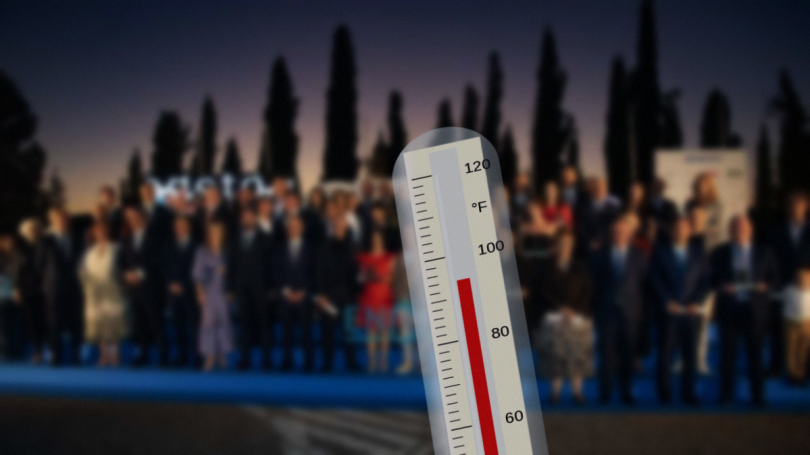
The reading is 94 °F
